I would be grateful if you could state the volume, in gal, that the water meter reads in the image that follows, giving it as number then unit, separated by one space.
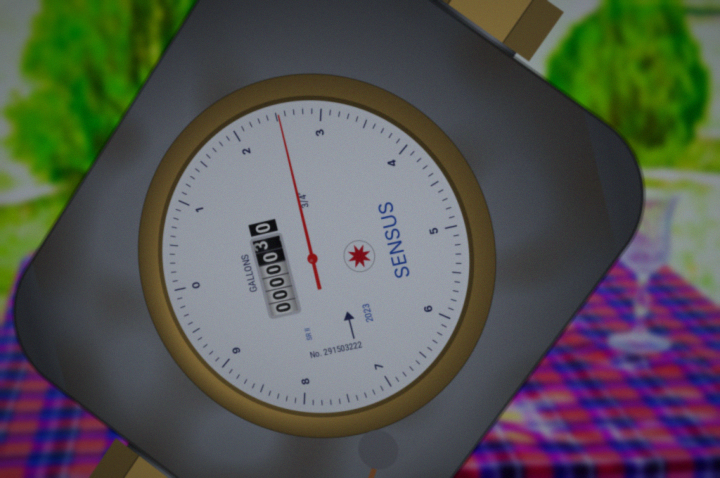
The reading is 32.5 gal
